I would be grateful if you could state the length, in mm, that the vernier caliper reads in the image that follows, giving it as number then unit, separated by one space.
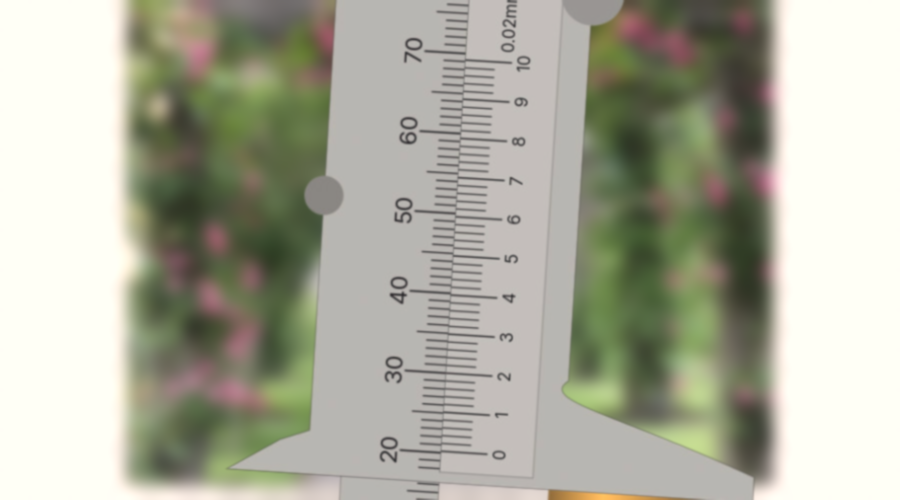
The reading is 20.2 mm
